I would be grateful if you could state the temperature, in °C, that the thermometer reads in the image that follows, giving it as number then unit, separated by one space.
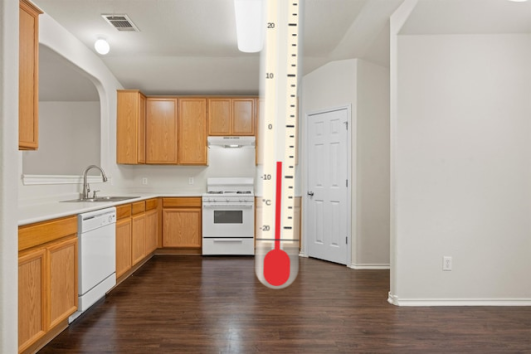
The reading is -7 °C
